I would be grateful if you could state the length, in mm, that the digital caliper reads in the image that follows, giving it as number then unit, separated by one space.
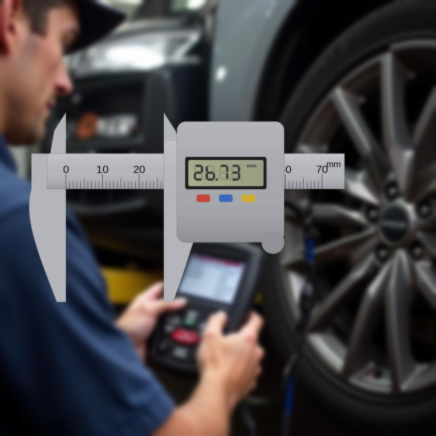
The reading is 26.73 mm
